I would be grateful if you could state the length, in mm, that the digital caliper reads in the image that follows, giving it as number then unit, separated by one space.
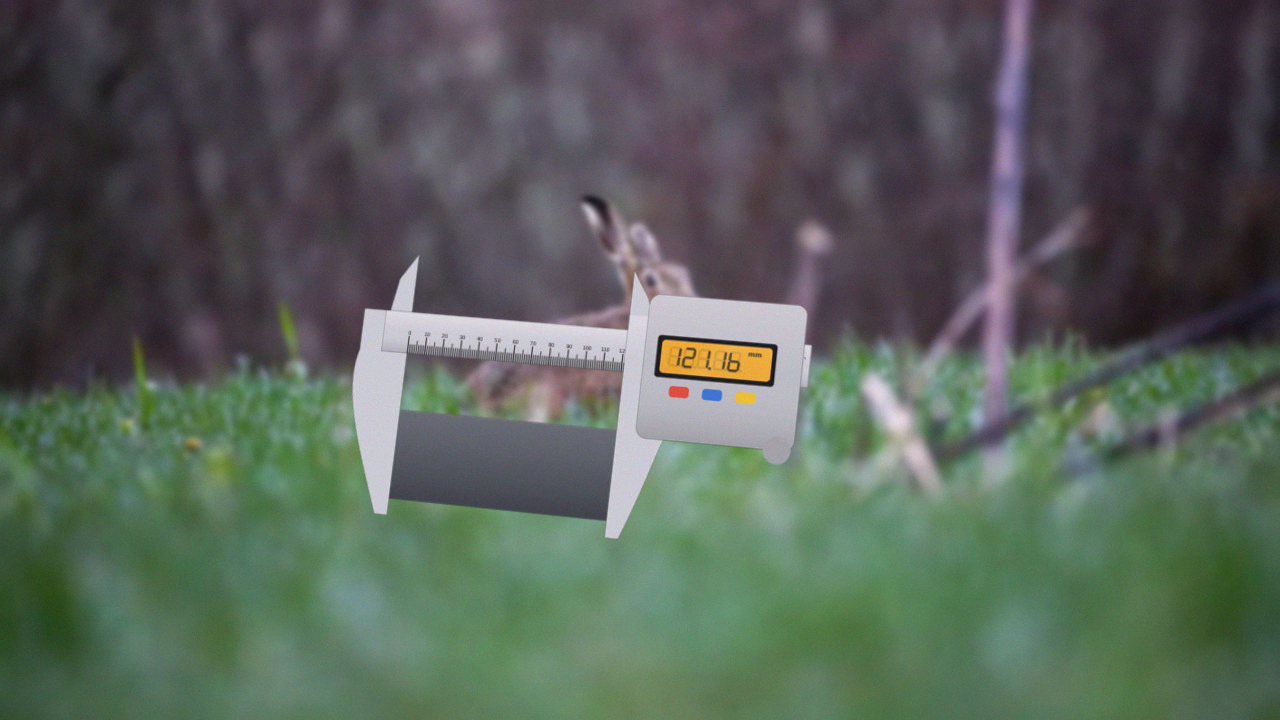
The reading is 121.16 mm
